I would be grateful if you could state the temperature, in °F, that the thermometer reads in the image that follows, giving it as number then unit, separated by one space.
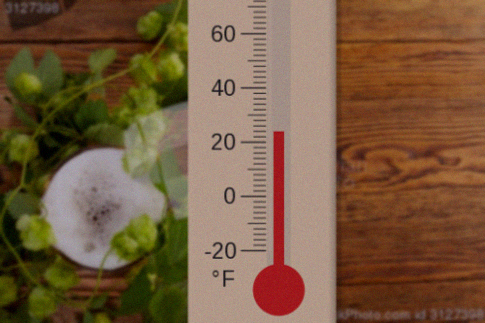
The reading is 24 °F
